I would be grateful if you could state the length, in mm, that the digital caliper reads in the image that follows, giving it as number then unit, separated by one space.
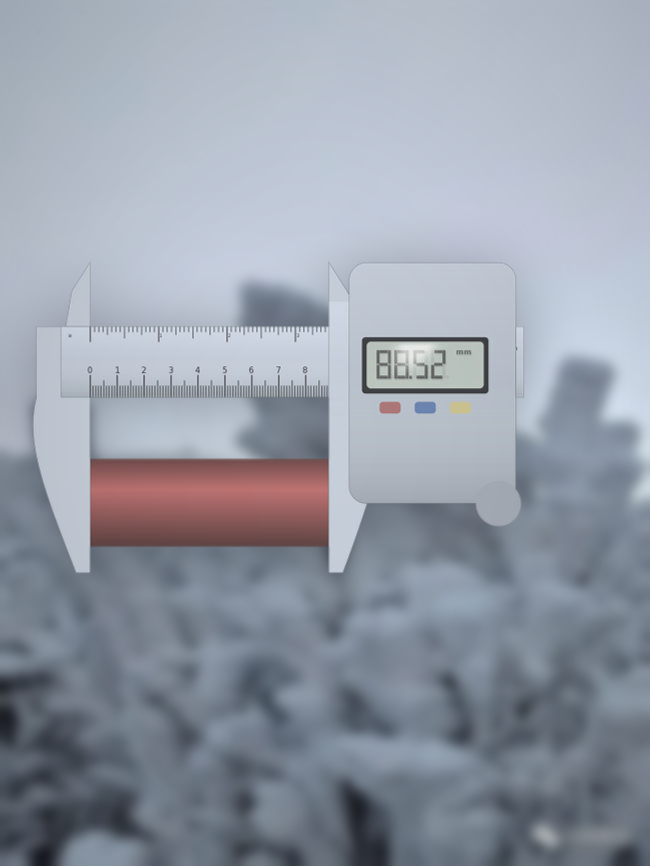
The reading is 88.52 mm
